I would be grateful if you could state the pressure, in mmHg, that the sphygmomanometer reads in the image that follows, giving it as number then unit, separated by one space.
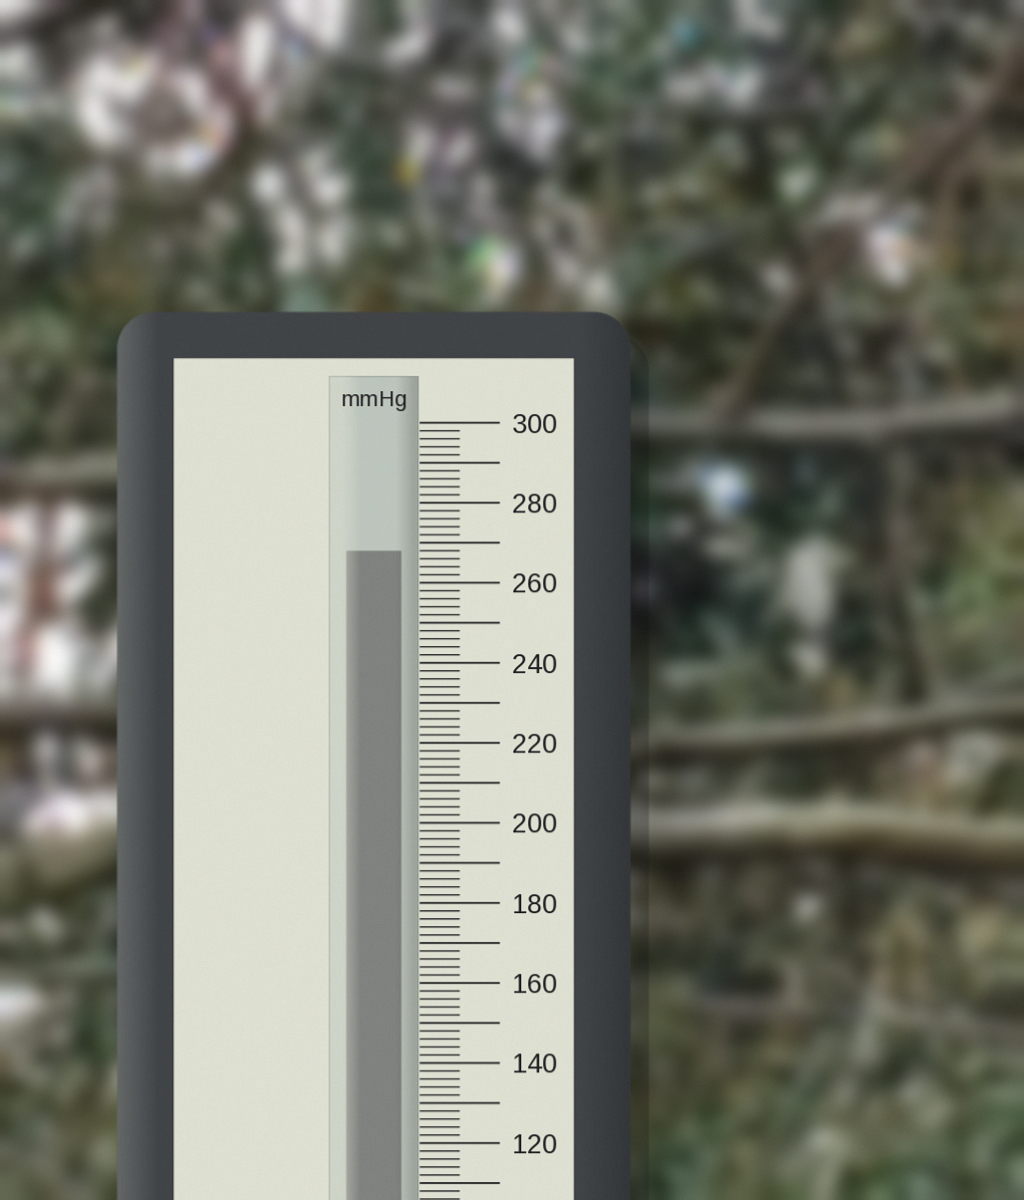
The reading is 268 mmHg
